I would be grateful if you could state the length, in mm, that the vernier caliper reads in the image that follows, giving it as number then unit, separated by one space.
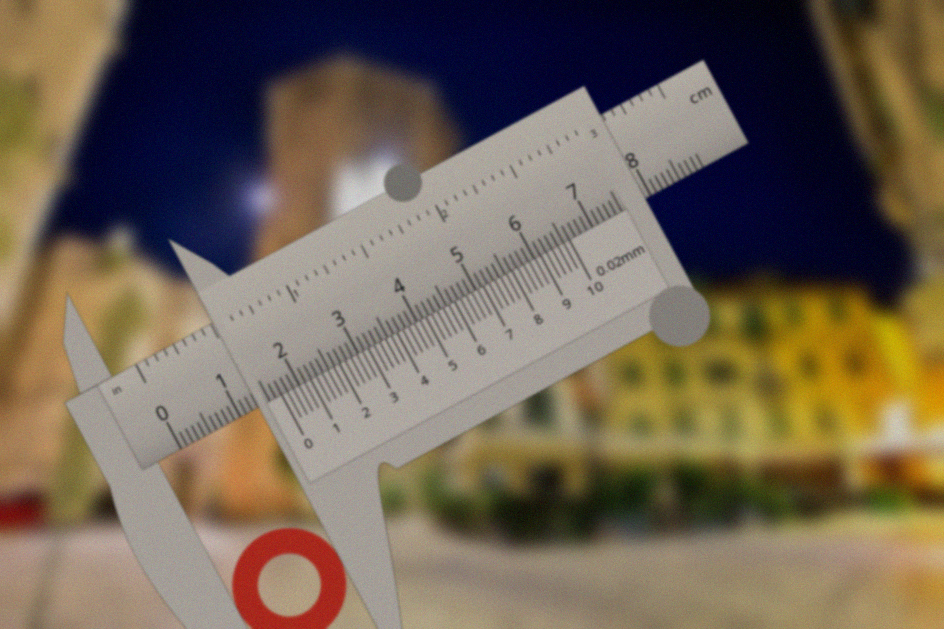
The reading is 17.0 mm
